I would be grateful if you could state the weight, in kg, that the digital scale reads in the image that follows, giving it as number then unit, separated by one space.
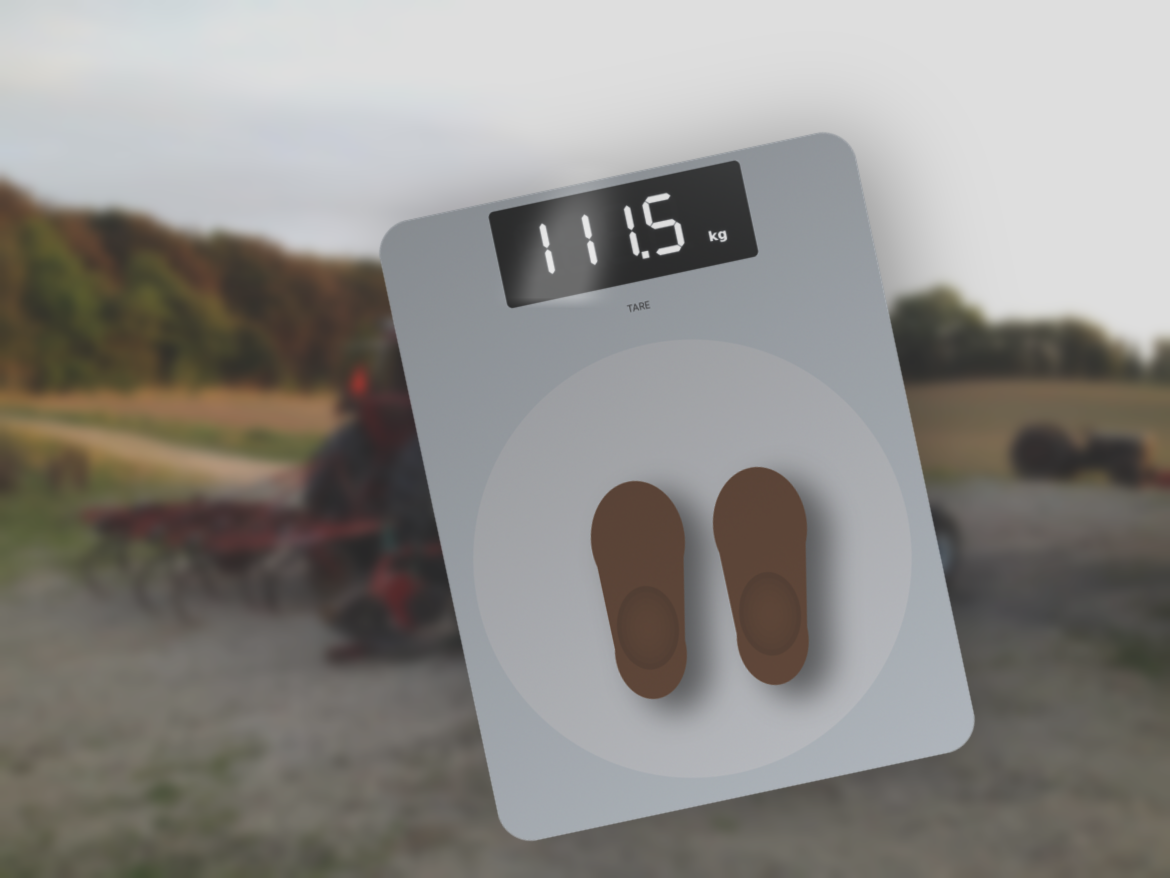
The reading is 111.5 kg
